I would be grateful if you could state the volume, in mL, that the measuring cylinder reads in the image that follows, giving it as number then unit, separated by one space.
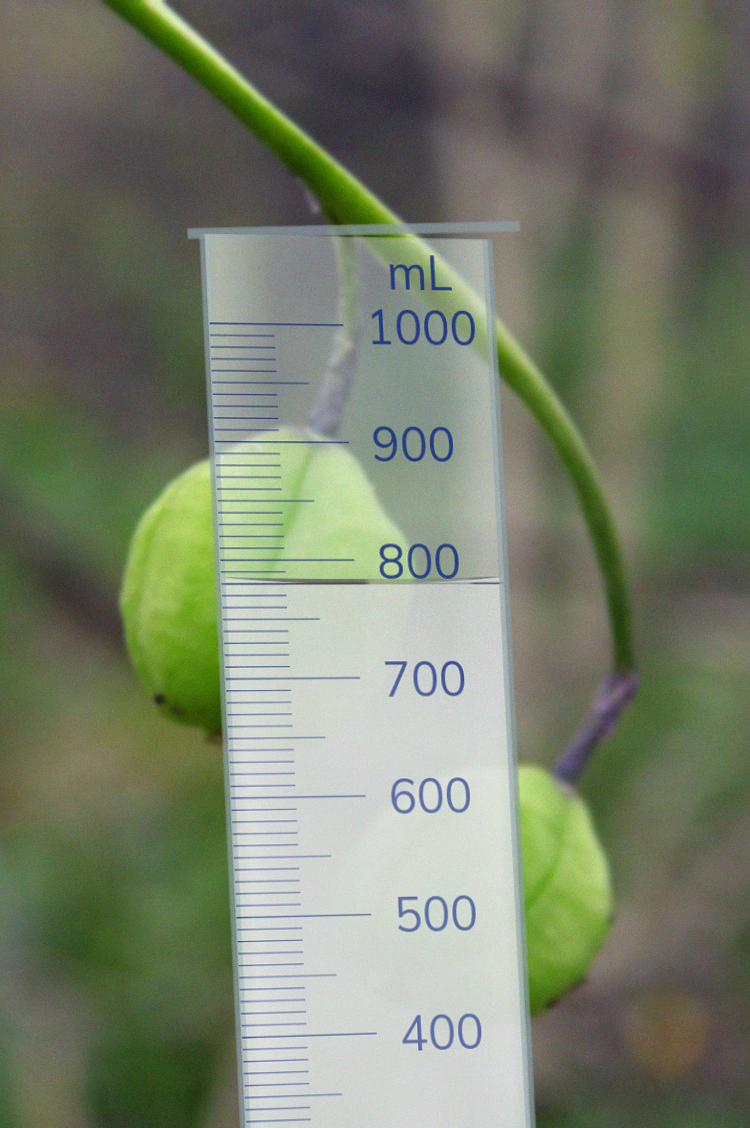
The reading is 780 mL
